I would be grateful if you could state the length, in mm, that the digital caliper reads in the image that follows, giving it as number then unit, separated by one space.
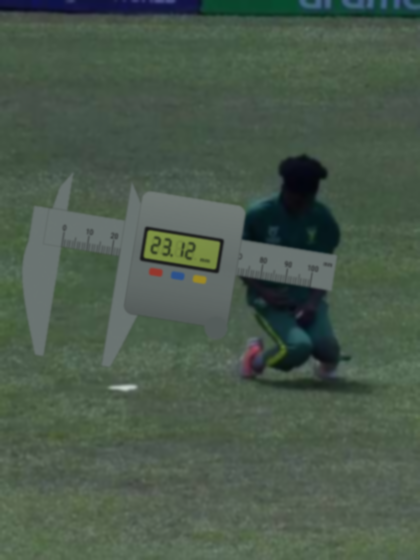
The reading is 23.12 mm
